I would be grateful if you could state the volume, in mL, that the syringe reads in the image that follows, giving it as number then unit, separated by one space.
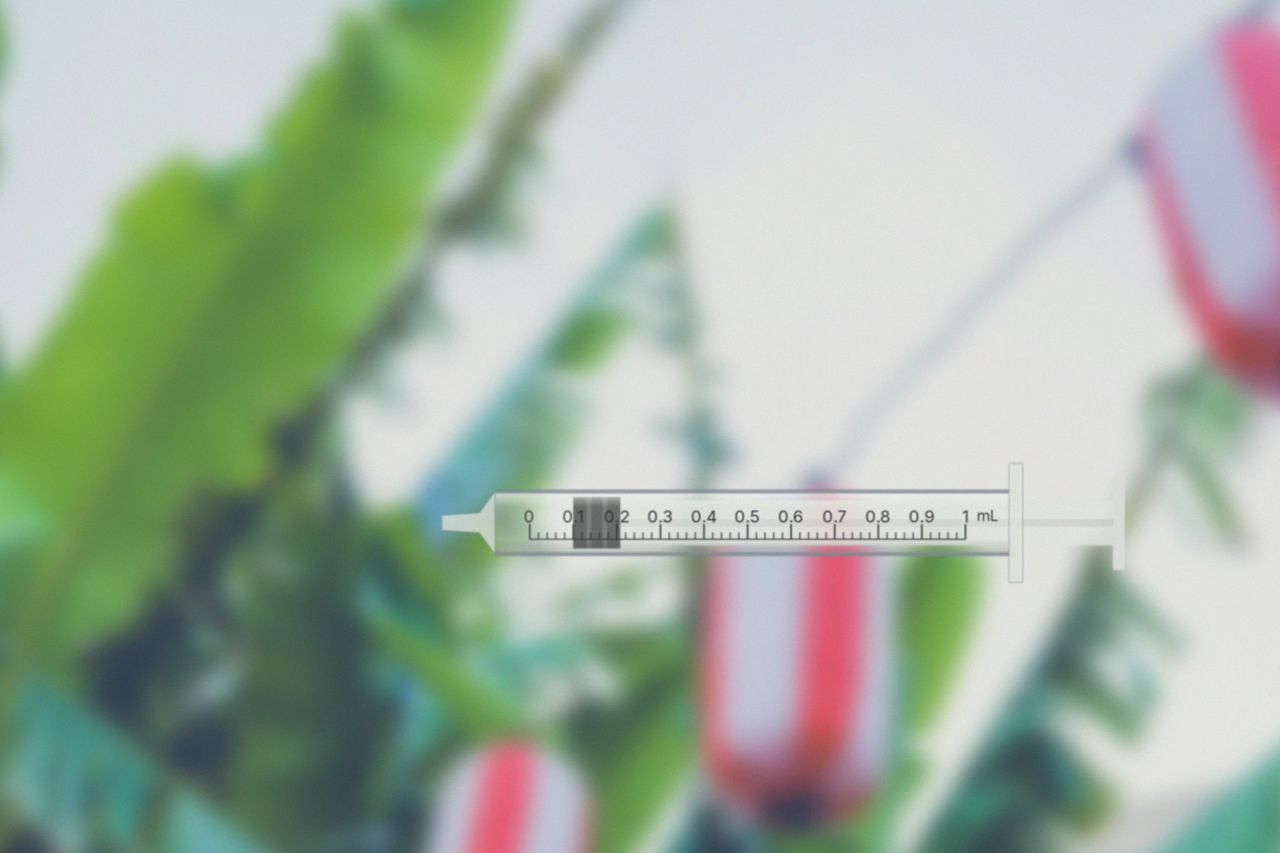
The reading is 0.1 mL
